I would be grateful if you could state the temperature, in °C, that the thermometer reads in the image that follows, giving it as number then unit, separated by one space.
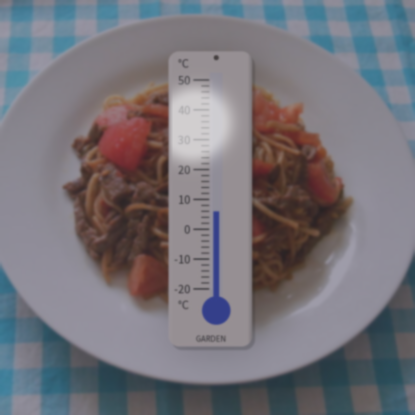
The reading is 6 °C
